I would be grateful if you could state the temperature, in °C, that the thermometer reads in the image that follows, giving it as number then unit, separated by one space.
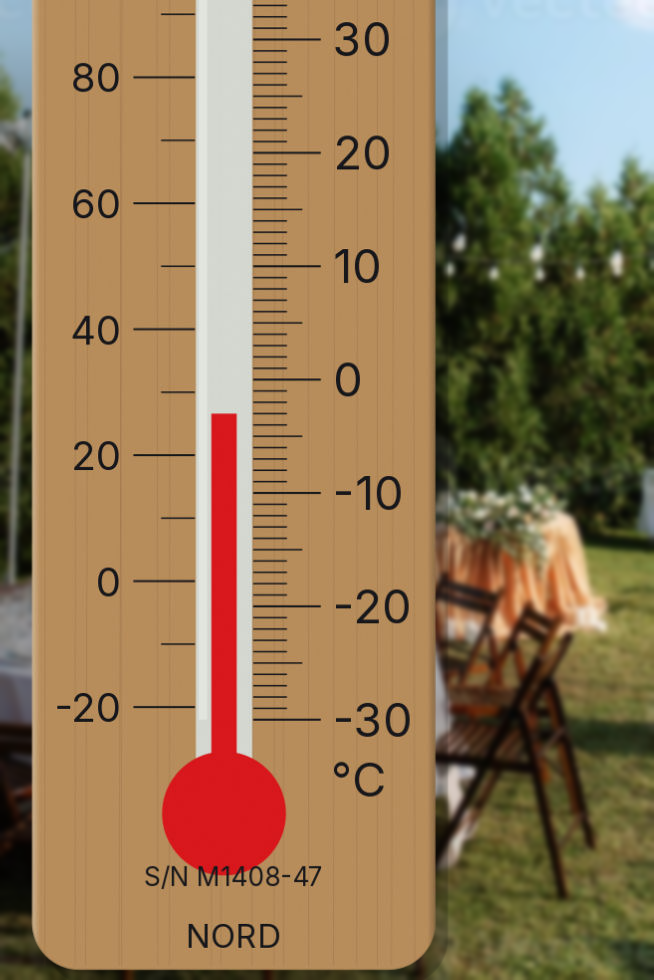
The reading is -3 °C
